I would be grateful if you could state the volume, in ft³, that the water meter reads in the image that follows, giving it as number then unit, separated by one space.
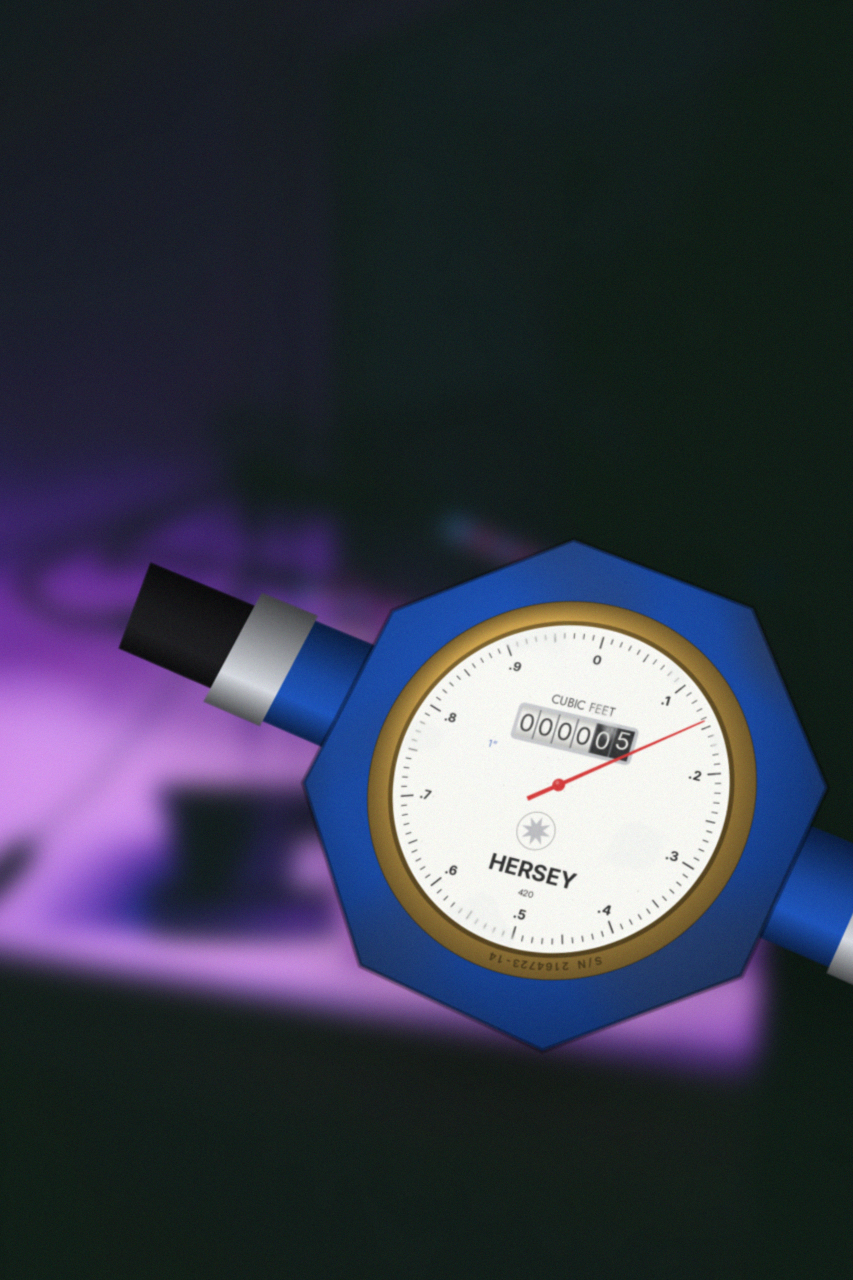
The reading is 5.14 ft³
